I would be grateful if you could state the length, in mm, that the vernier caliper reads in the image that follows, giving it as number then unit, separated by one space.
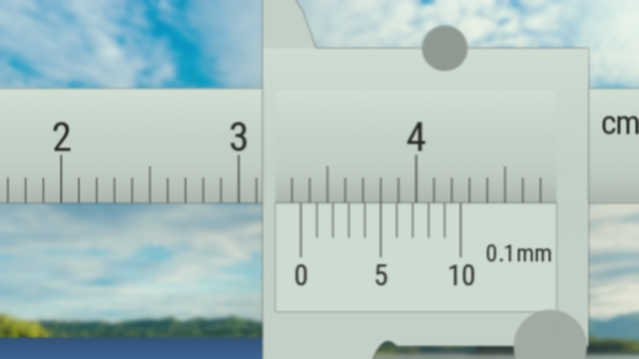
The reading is 33.5 mm
